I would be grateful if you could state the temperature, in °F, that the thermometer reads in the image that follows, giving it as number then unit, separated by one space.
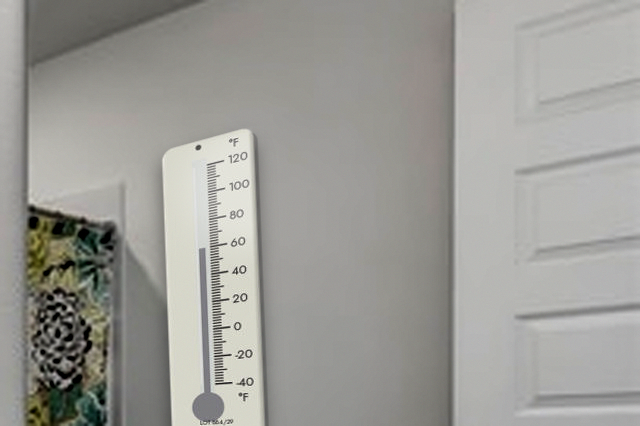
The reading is 60 °F
